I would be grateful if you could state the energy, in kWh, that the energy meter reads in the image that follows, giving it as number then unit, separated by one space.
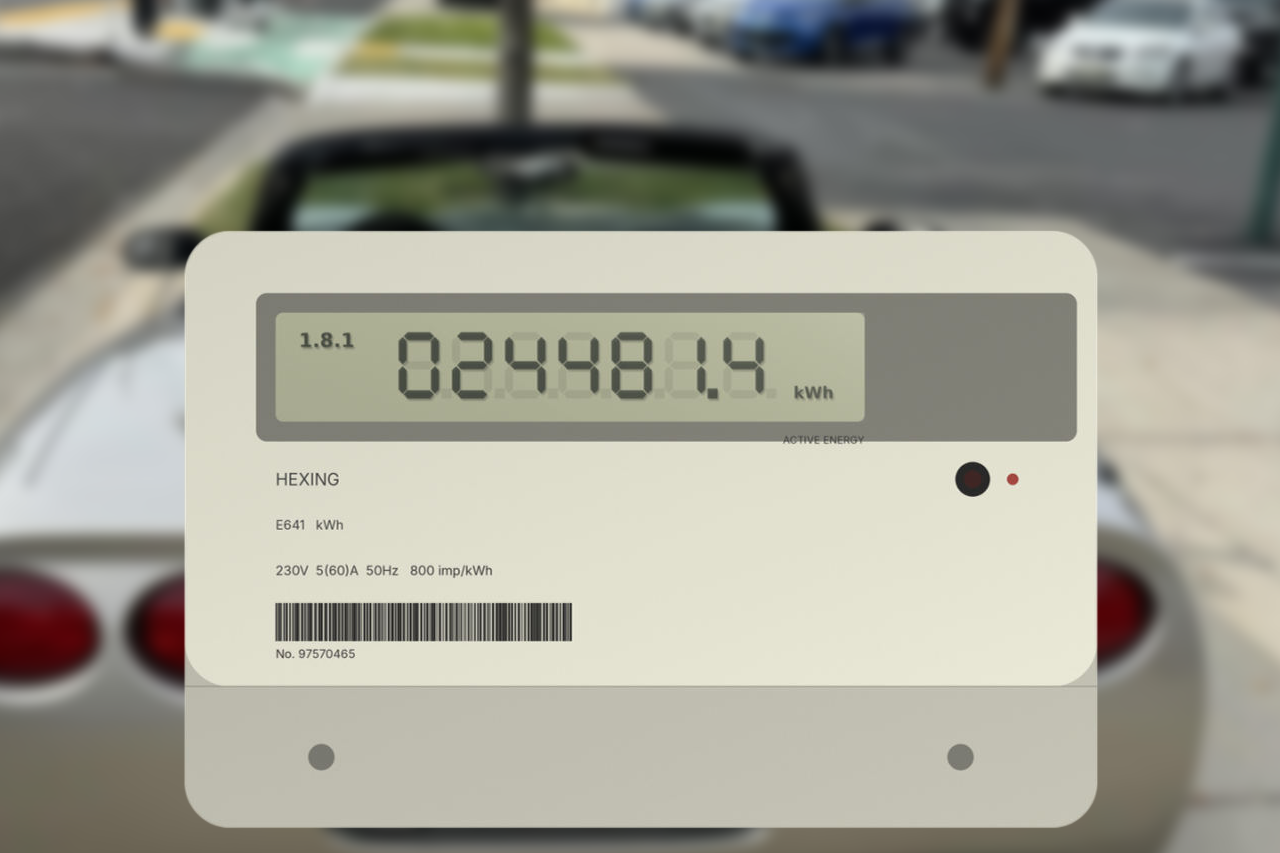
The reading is 24481.4 kWh
